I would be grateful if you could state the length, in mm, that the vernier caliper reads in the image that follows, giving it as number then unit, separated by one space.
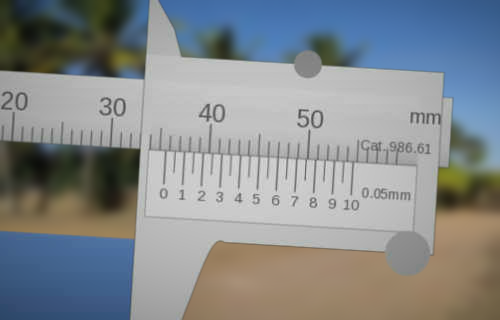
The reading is 35.6 mm
